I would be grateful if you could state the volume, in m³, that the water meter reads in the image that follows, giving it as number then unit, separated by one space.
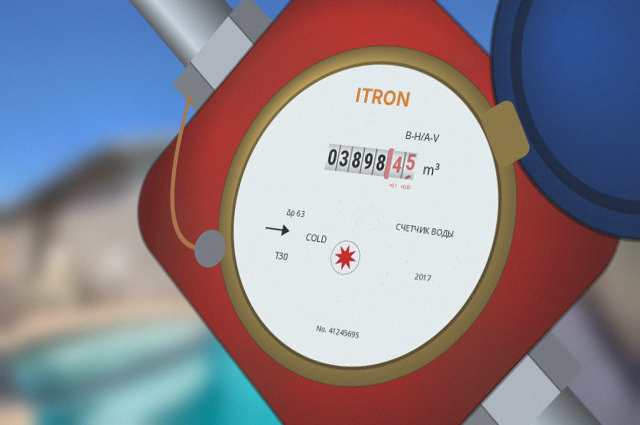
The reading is 3898.45 m³
